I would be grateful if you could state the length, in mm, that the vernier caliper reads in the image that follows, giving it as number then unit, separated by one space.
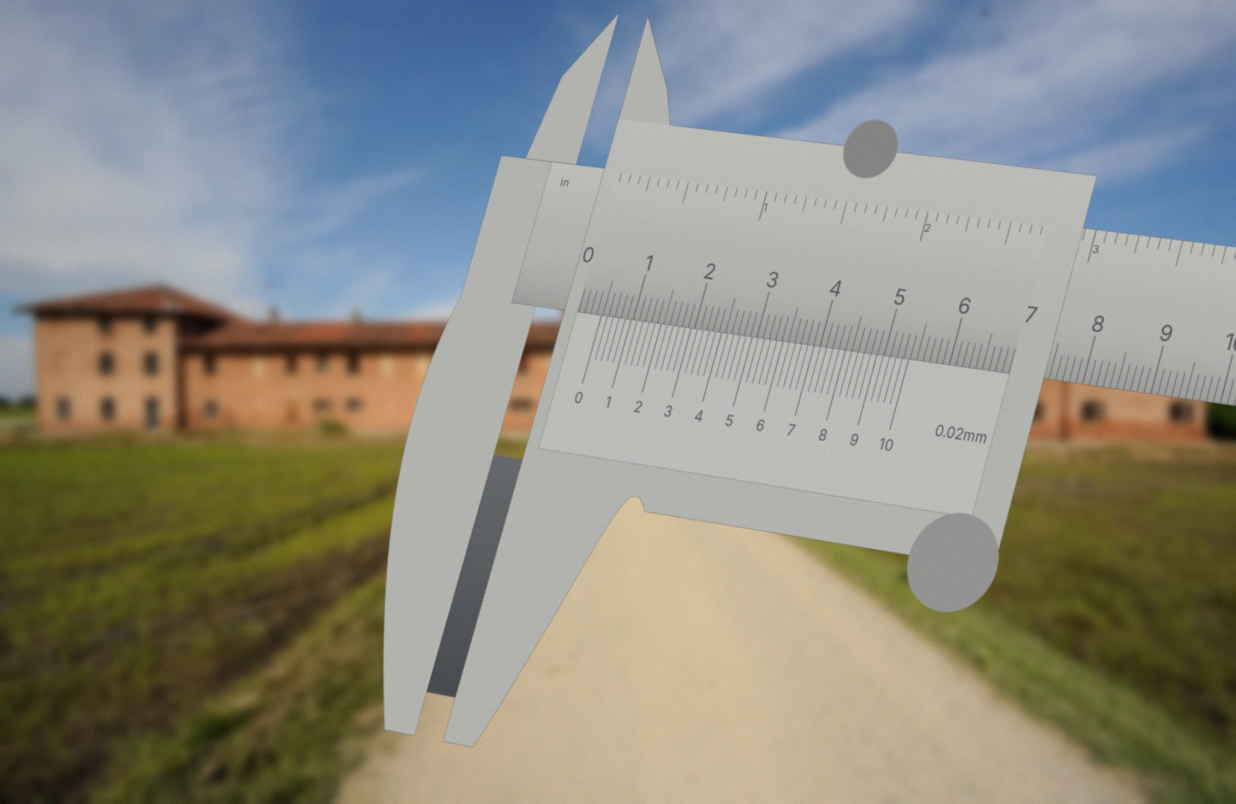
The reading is 4.8 mm
